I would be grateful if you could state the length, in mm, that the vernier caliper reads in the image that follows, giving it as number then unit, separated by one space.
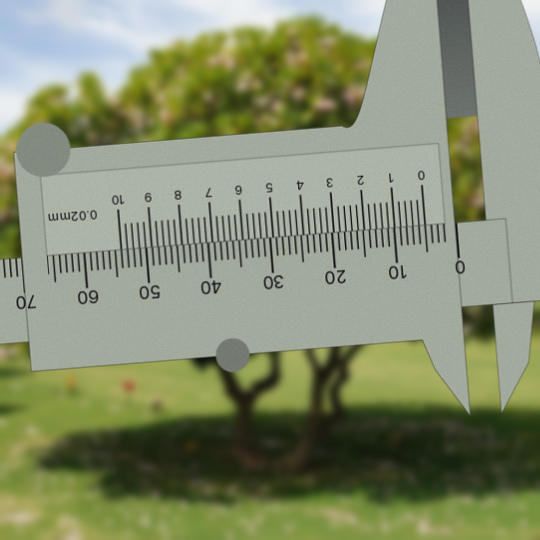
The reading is 5.0 mm
